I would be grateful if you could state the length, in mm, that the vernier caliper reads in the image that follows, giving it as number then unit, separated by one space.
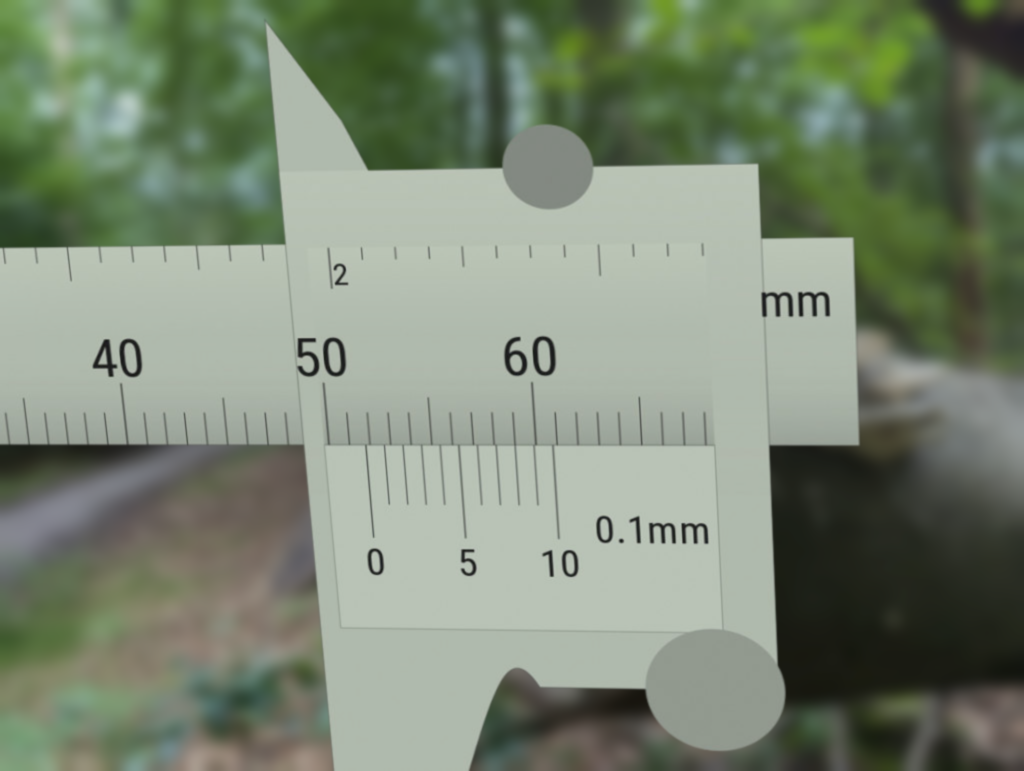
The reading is 51.8 mm
